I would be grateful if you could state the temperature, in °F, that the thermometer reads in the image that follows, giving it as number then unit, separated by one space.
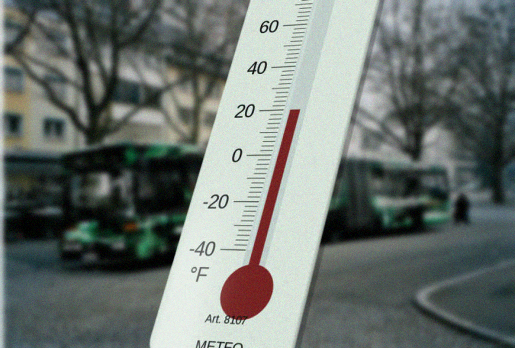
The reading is 20 °F
